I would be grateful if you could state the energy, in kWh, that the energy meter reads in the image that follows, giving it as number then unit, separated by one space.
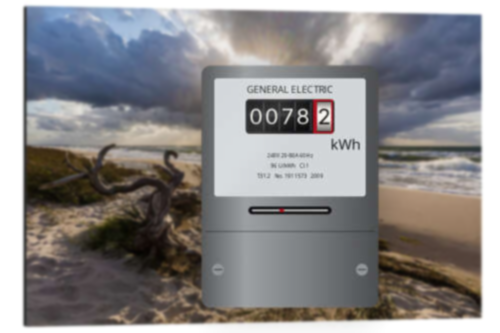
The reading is 78.2 kWh
